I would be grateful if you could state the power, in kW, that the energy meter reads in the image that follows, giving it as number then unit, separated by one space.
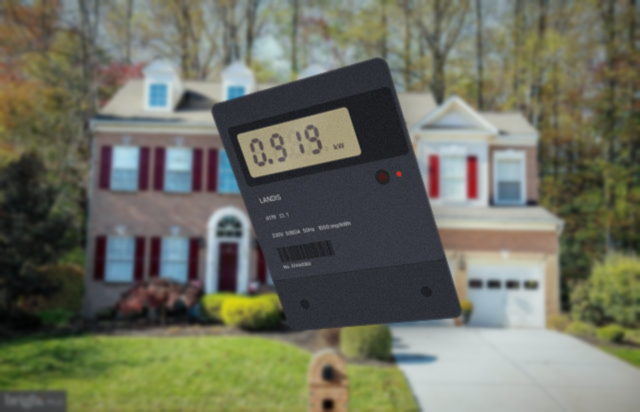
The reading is 0.919 kW
